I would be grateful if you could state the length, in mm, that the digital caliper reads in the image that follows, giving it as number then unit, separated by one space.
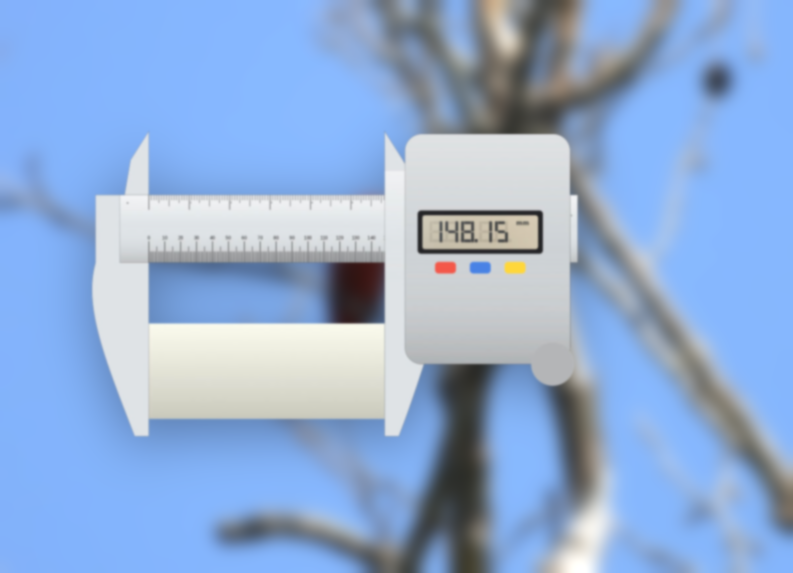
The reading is 148.15 mm
